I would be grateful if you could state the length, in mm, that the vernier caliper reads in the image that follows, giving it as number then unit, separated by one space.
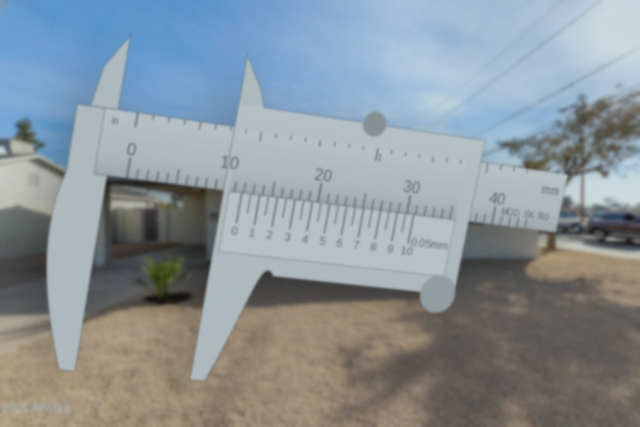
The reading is 11.8 mm
